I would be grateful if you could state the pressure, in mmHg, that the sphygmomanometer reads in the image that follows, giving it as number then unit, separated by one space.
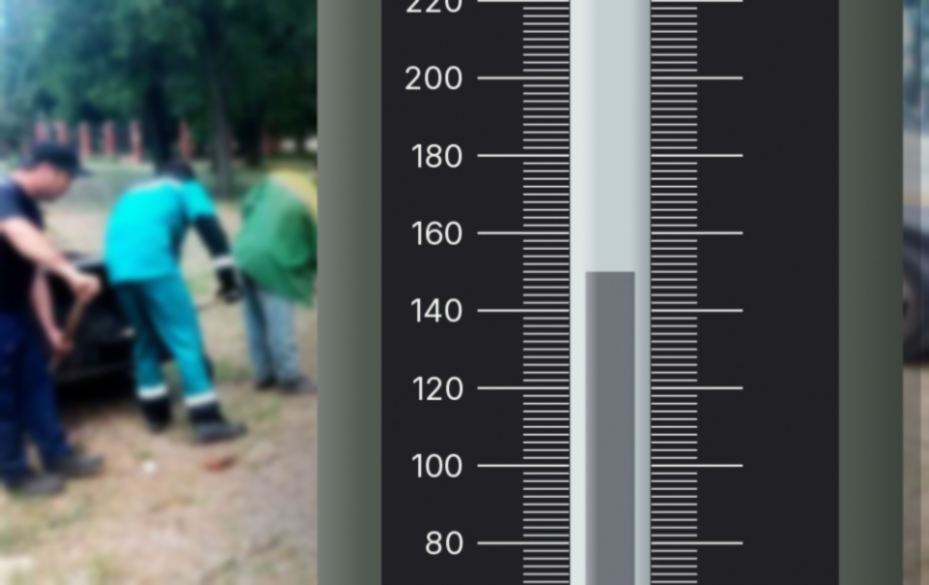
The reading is 150 mmHg
